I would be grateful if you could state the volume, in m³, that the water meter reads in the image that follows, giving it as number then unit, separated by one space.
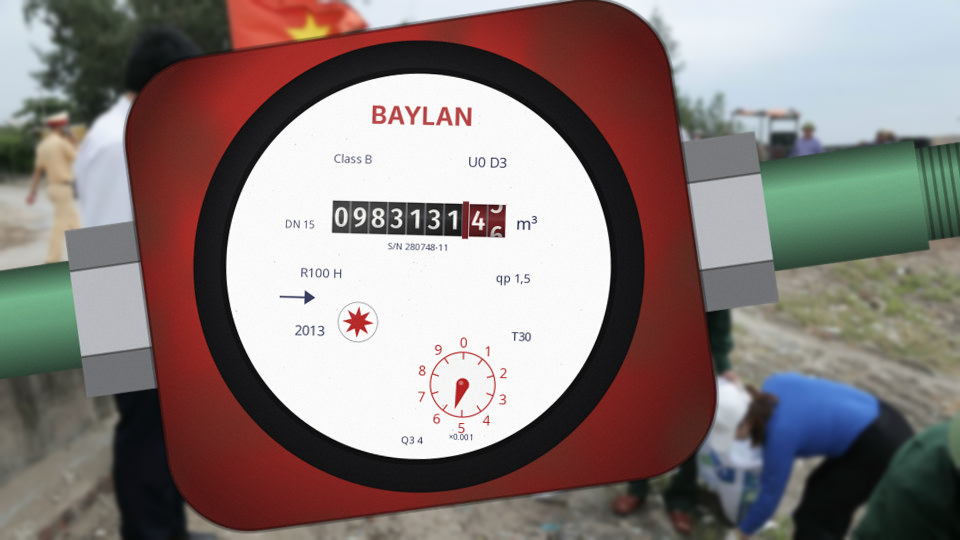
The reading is 983131.455 m³
